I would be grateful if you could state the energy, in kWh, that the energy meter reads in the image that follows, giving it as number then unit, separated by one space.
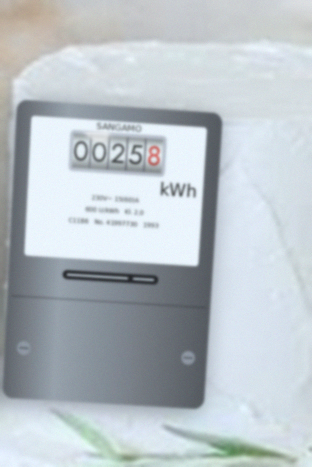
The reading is 25.8 kWh
